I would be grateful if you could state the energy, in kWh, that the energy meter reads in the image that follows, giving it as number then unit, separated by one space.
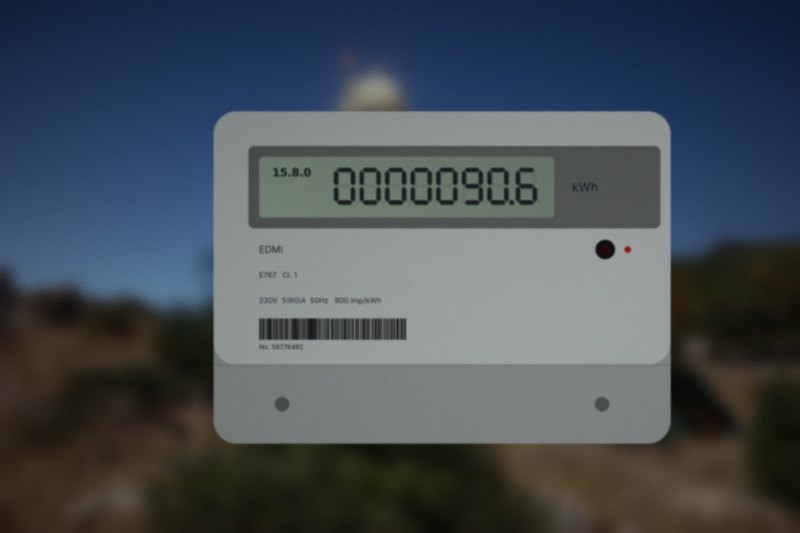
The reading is 90.6 kWh
